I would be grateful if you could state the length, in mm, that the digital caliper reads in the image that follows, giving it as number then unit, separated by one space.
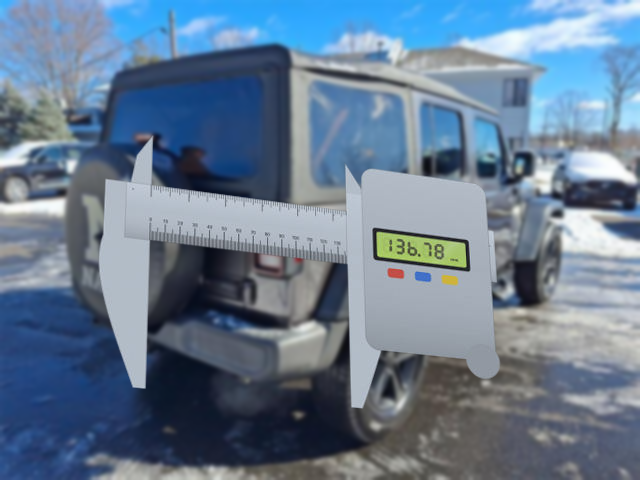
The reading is 136.78 mm
